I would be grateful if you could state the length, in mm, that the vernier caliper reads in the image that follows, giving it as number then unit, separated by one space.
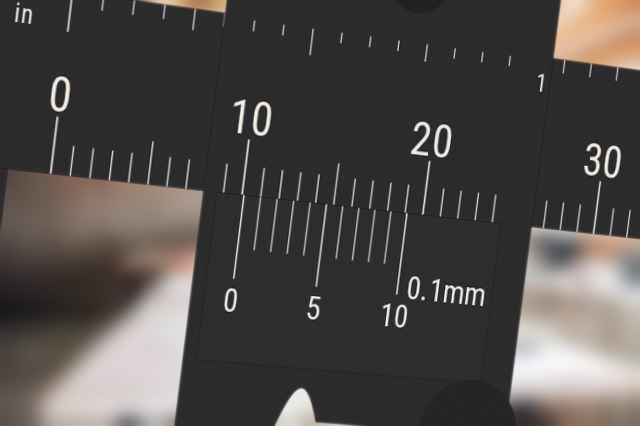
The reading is 10.1 mm
